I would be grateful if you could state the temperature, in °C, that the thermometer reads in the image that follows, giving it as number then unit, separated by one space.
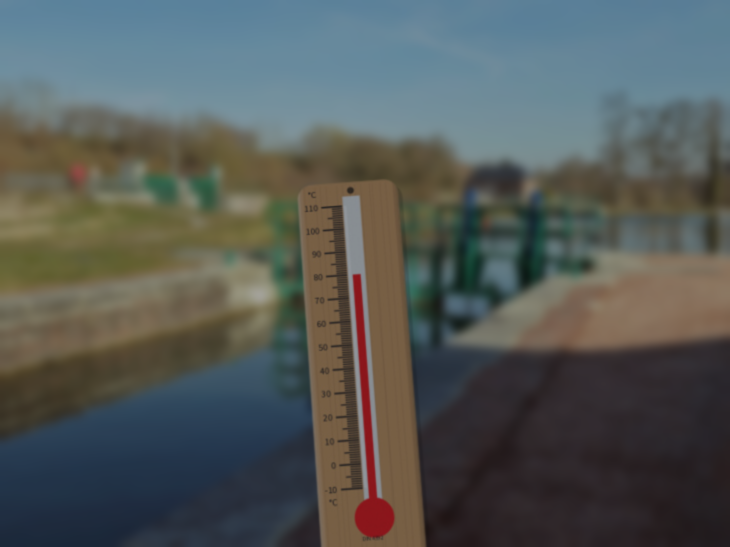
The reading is 80 °C
